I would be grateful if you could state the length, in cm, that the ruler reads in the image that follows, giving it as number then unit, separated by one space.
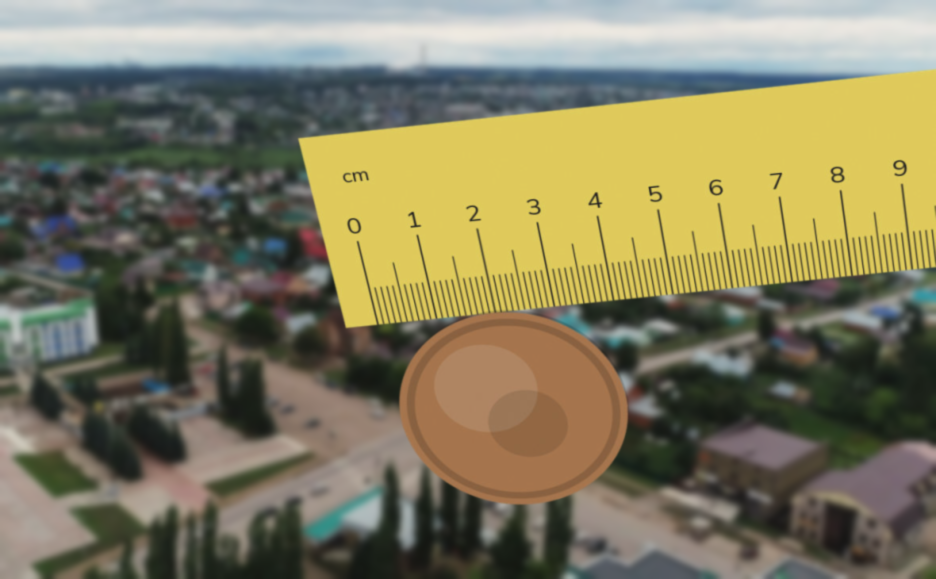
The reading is 3.9 cm
